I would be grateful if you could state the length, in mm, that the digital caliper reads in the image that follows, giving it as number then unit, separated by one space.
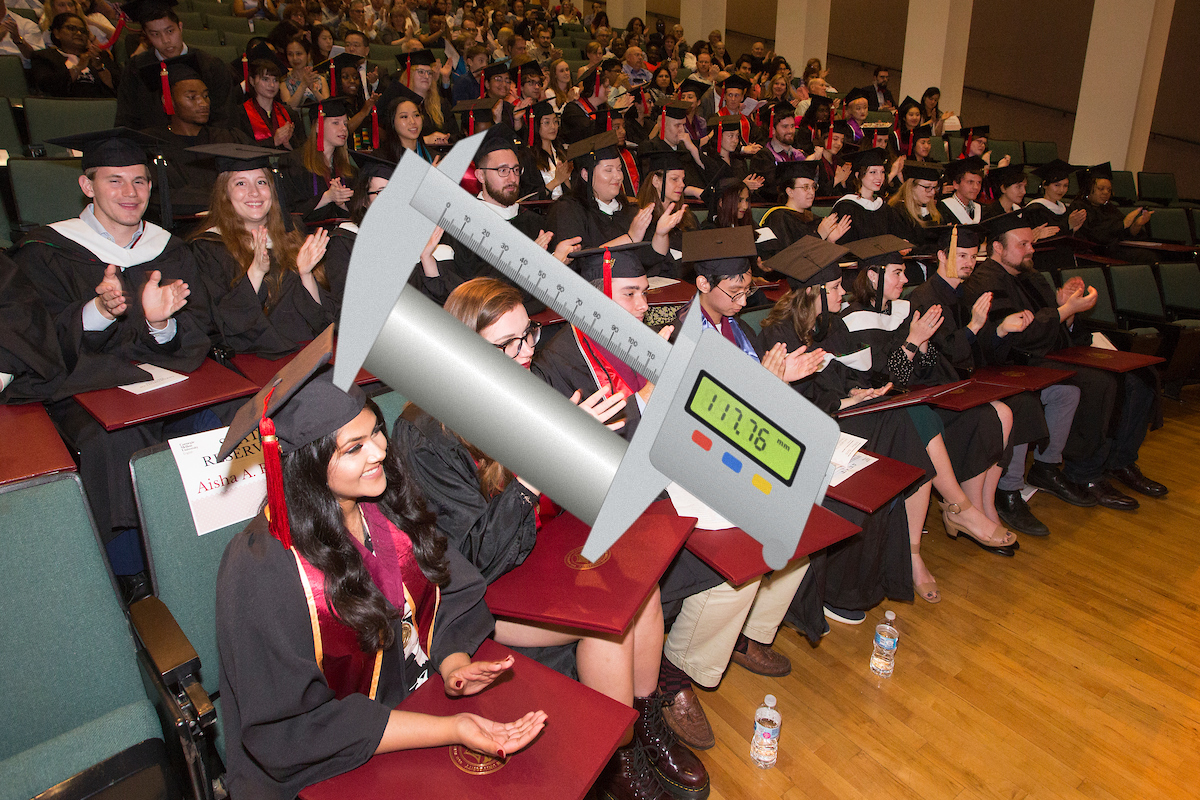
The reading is 117.76 mm
